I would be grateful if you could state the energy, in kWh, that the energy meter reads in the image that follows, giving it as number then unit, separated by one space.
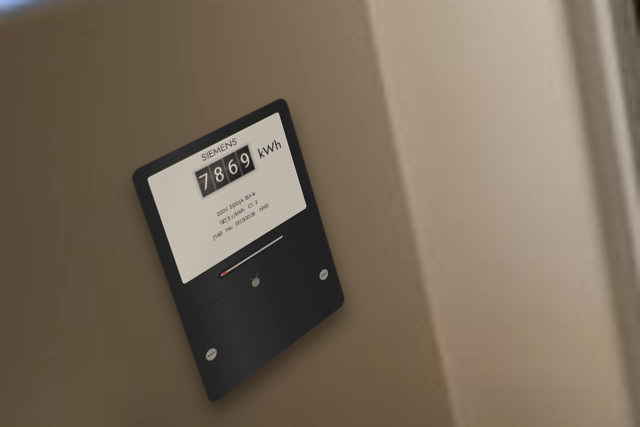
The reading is 7869 kWh
